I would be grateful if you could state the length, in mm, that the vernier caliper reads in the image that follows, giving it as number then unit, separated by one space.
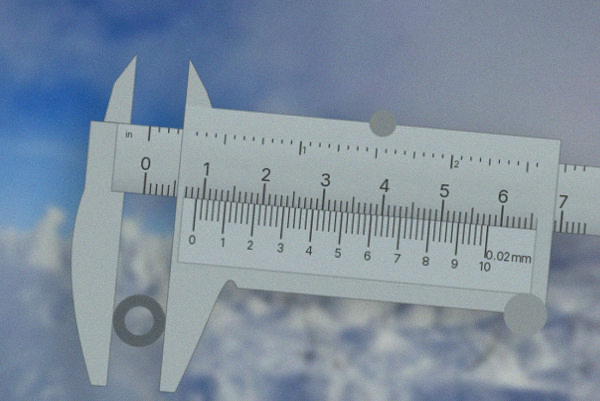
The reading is 8.8 mm
